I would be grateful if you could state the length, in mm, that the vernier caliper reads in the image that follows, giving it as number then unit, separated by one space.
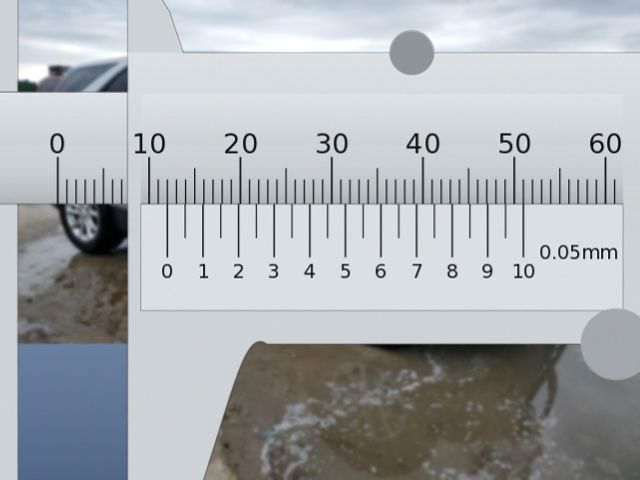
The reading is 12.0 mm
